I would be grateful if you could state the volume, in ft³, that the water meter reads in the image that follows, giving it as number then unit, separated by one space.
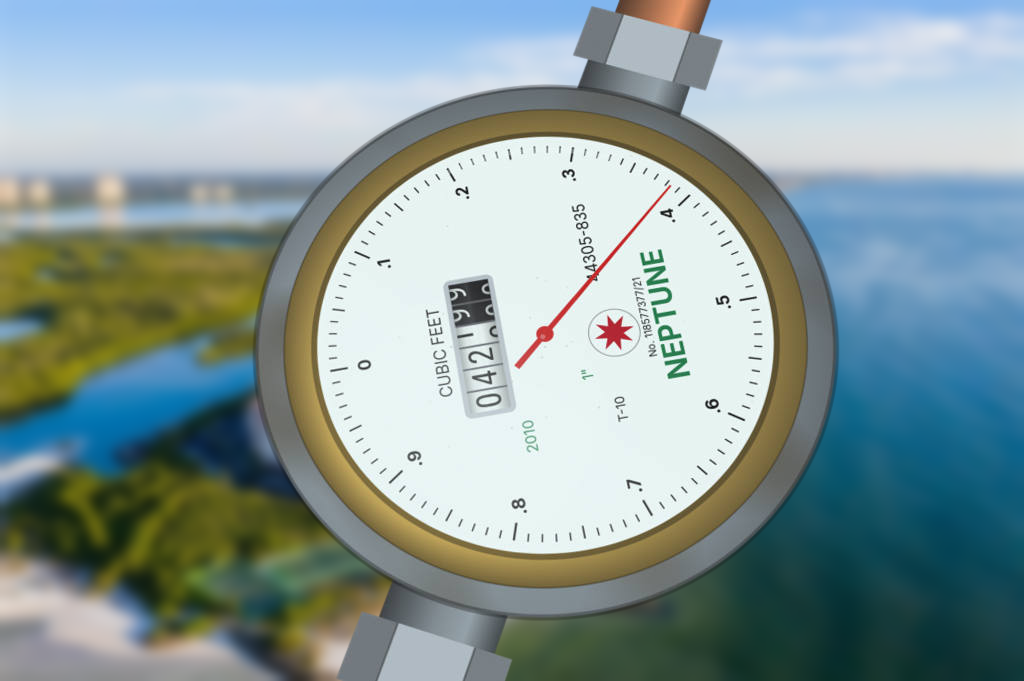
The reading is 42199.38 ft³
